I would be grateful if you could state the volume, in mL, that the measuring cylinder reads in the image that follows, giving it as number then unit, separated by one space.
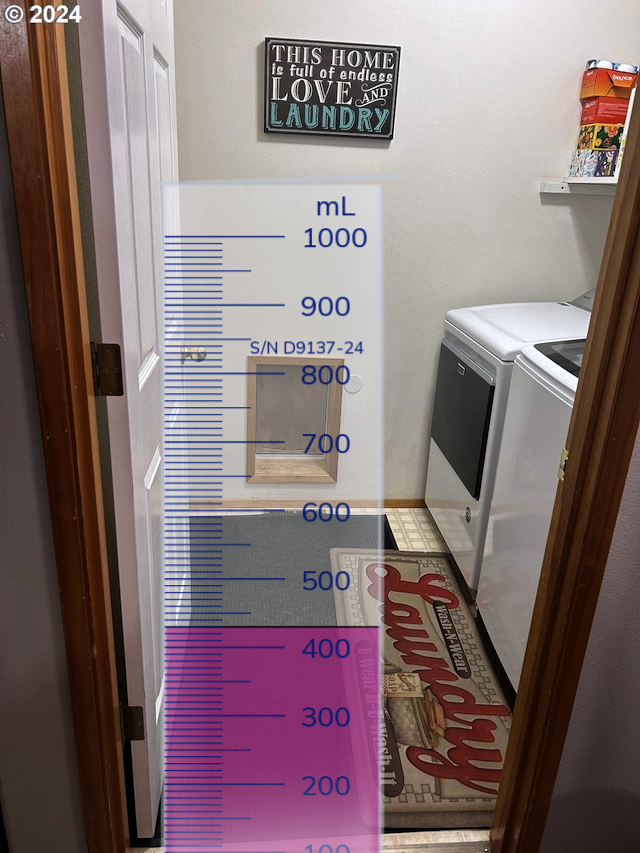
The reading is 430 mL
